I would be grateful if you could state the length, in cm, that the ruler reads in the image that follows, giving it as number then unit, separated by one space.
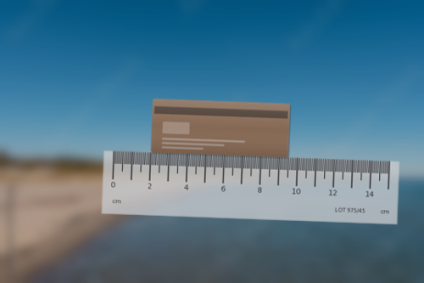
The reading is 7.5 cm
